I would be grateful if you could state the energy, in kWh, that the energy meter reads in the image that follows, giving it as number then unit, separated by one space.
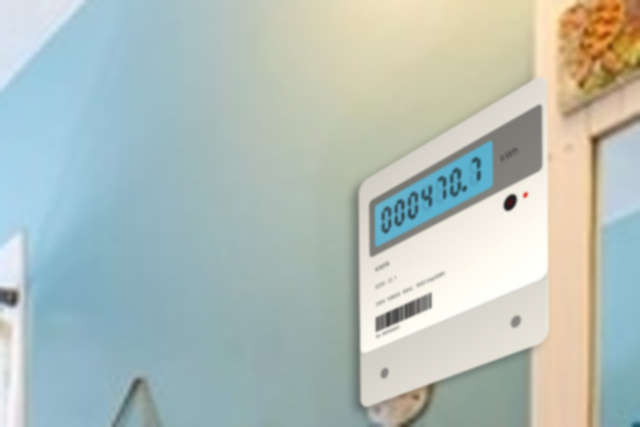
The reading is 470.7 kWh
